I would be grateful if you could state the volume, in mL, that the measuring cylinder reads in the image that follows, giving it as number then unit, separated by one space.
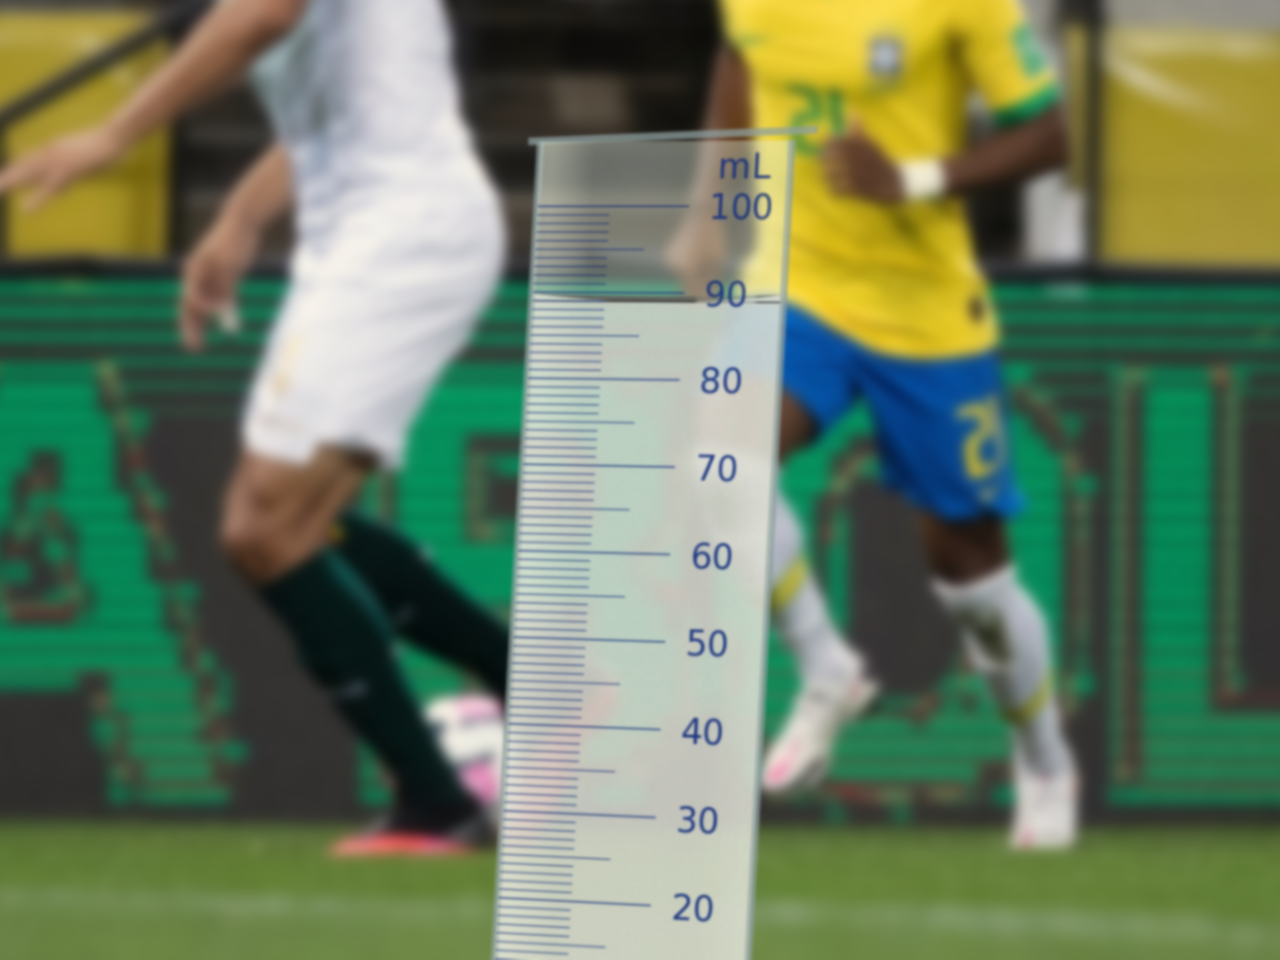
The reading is 89 mL
